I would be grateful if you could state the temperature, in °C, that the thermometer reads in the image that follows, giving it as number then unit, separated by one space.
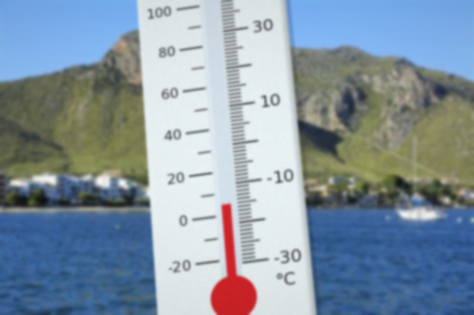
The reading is -15 °C
